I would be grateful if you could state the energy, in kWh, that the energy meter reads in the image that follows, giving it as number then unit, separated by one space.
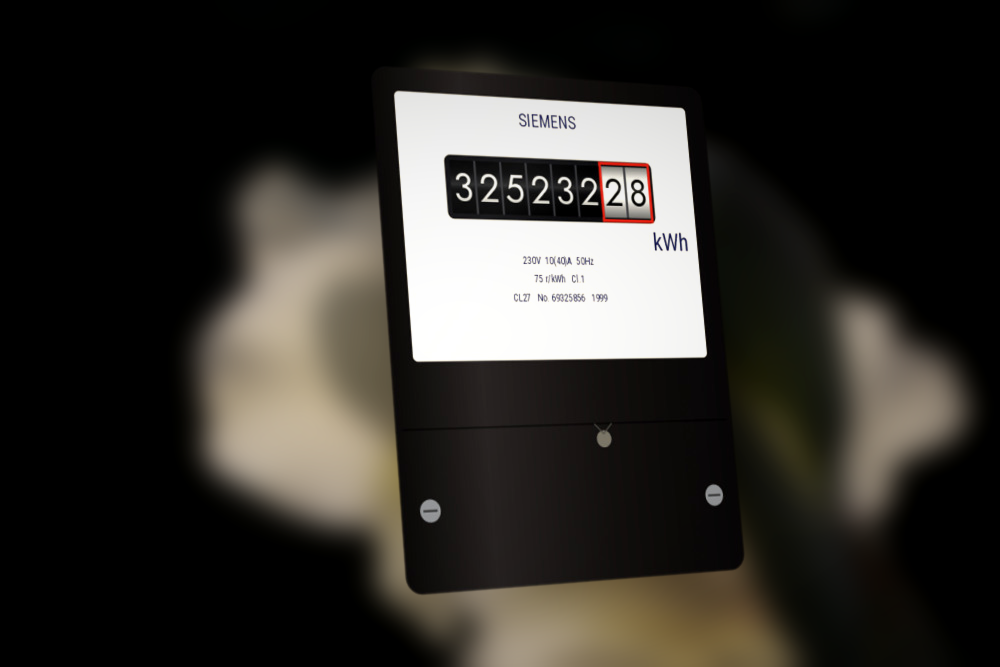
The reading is 325232.28 kWh
